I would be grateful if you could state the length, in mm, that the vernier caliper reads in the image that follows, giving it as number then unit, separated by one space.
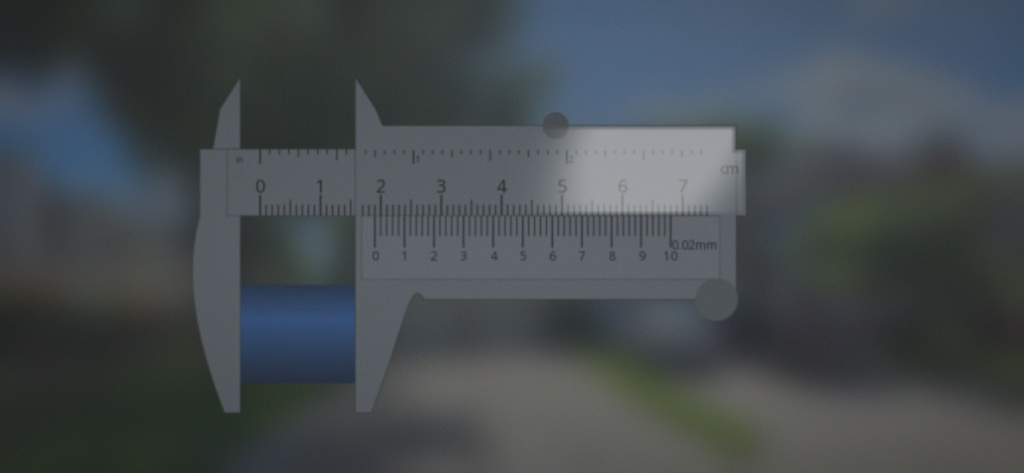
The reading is 19.0 mm
